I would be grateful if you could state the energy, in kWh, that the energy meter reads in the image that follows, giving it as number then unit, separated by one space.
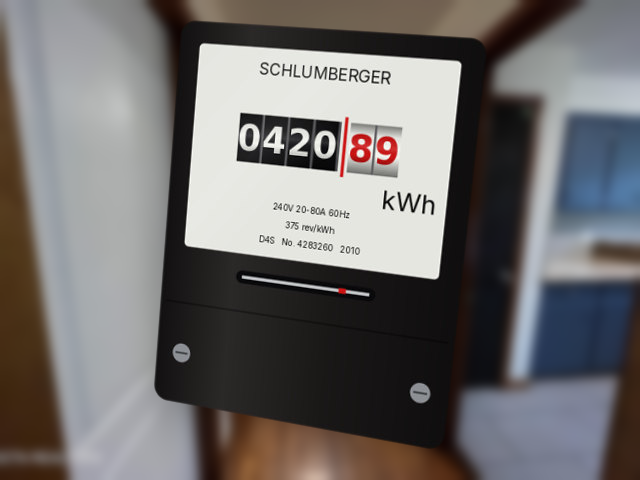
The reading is 420.89 kWh
